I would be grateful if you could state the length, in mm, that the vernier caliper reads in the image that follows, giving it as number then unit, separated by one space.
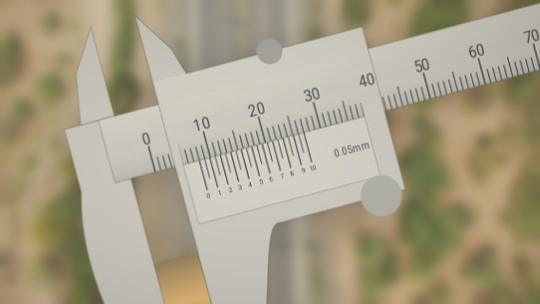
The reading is 8.0 mm
